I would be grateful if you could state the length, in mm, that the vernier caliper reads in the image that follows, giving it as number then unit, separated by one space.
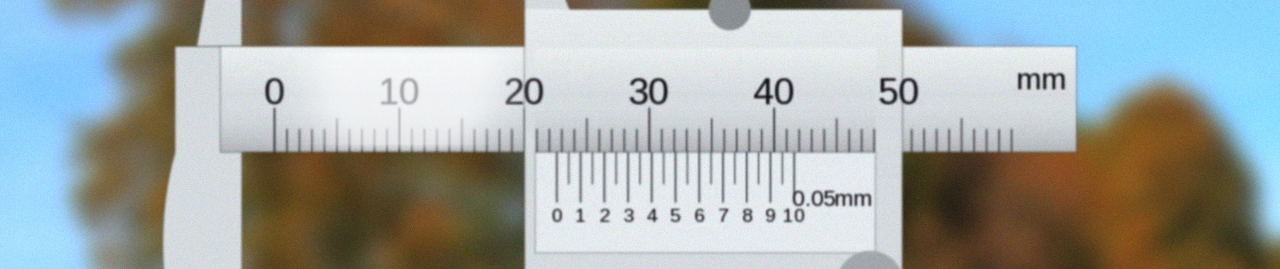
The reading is 22.6 mm
